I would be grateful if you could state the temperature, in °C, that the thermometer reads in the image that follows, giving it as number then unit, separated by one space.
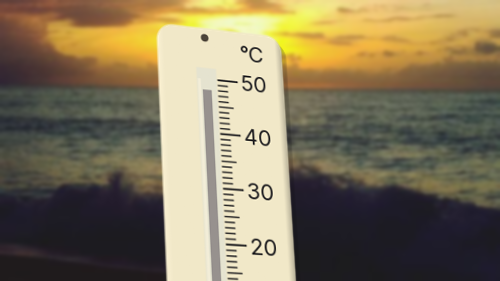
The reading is 48 °C
